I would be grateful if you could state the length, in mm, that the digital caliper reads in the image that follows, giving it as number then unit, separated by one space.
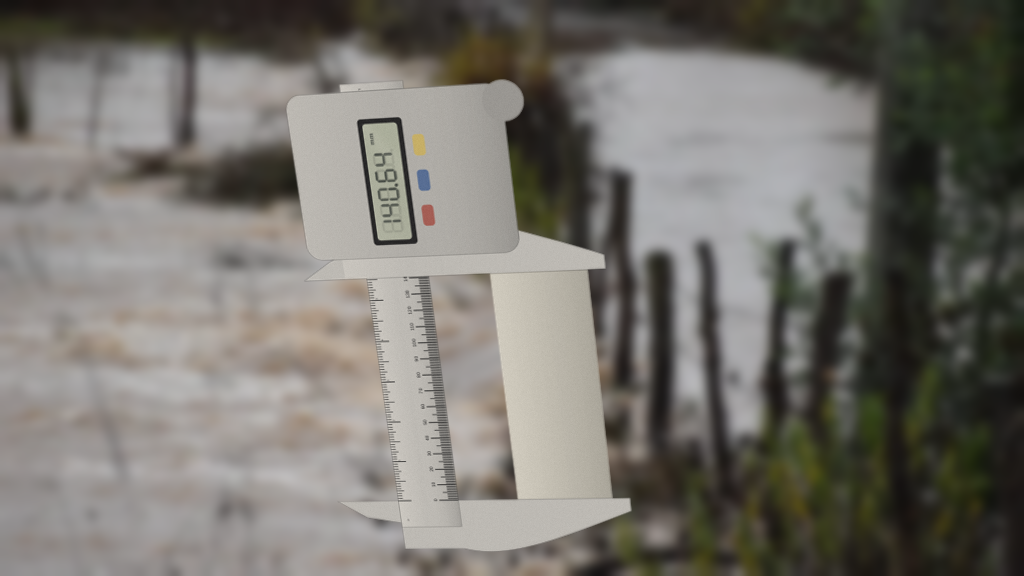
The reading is 140.64 mm
